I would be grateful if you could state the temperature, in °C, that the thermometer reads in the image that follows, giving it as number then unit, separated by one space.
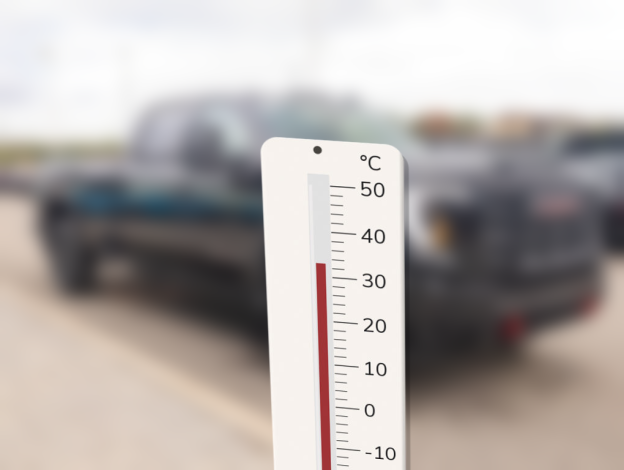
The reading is 33 °C
